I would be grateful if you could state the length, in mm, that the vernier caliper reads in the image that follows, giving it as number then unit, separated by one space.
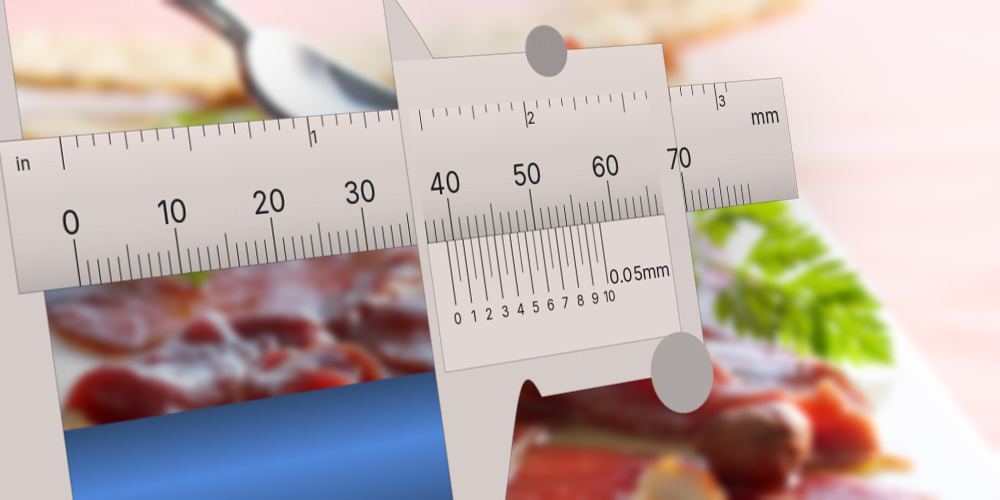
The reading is 39.2 mm
